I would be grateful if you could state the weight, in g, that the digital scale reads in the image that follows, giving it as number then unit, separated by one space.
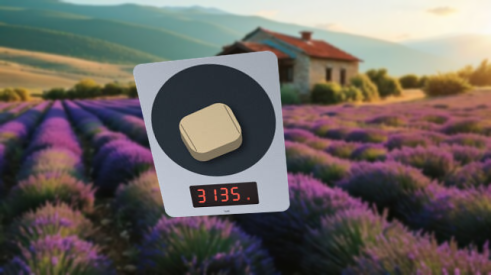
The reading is 3135 g
